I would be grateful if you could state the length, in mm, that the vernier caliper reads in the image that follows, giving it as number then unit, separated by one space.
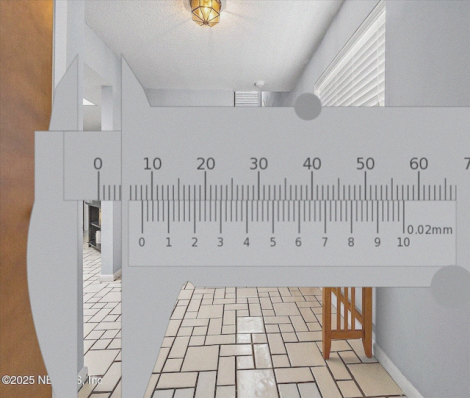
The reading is 8.2 mm
